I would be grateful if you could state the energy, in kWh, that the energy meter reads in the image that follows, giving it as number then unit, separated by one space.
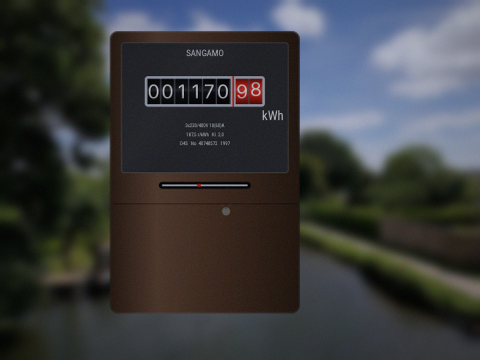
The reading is 1170.98 kWh
